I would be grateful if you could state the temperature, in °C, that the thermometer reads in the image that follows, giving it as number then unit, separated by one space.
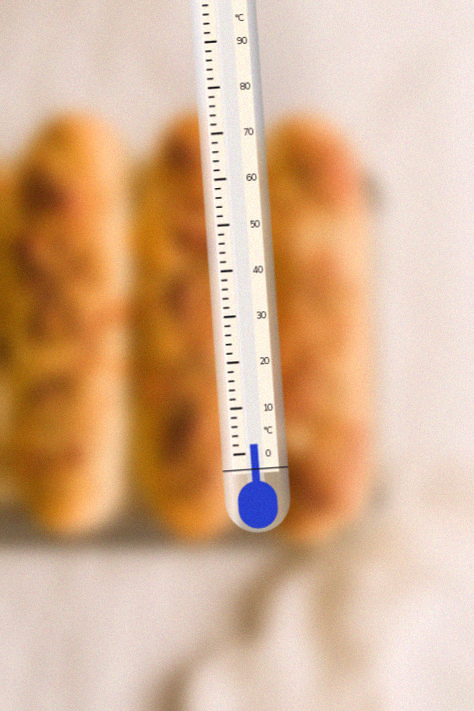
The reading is 2 °C
